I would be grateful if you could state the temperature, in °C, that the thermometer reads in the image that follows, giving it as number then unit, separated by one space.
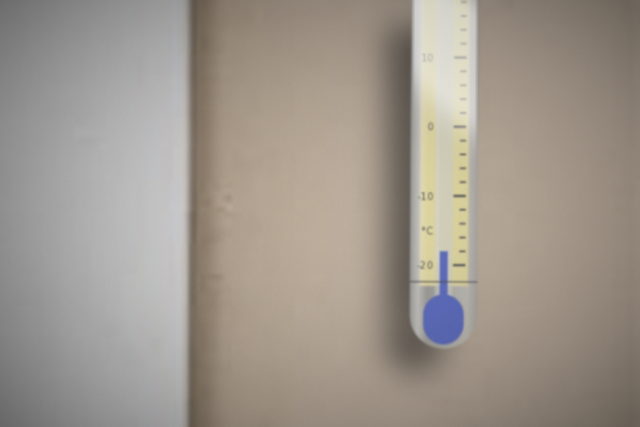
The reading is -18 °C
